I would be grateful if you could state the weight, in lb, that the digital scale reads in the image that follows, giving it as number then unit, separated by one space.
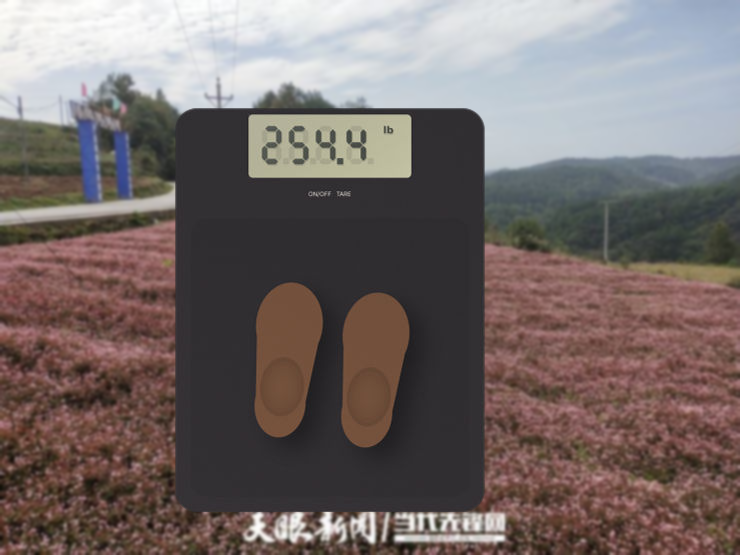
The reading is 254.4 lb
